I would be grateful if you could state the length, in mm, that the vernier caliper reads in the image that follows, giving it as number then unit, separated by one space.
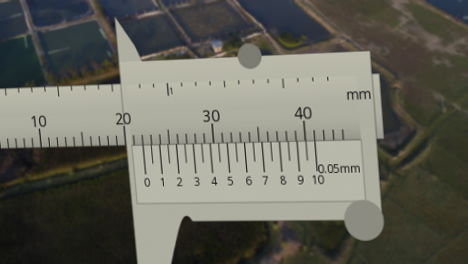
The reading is 22.0 mm
